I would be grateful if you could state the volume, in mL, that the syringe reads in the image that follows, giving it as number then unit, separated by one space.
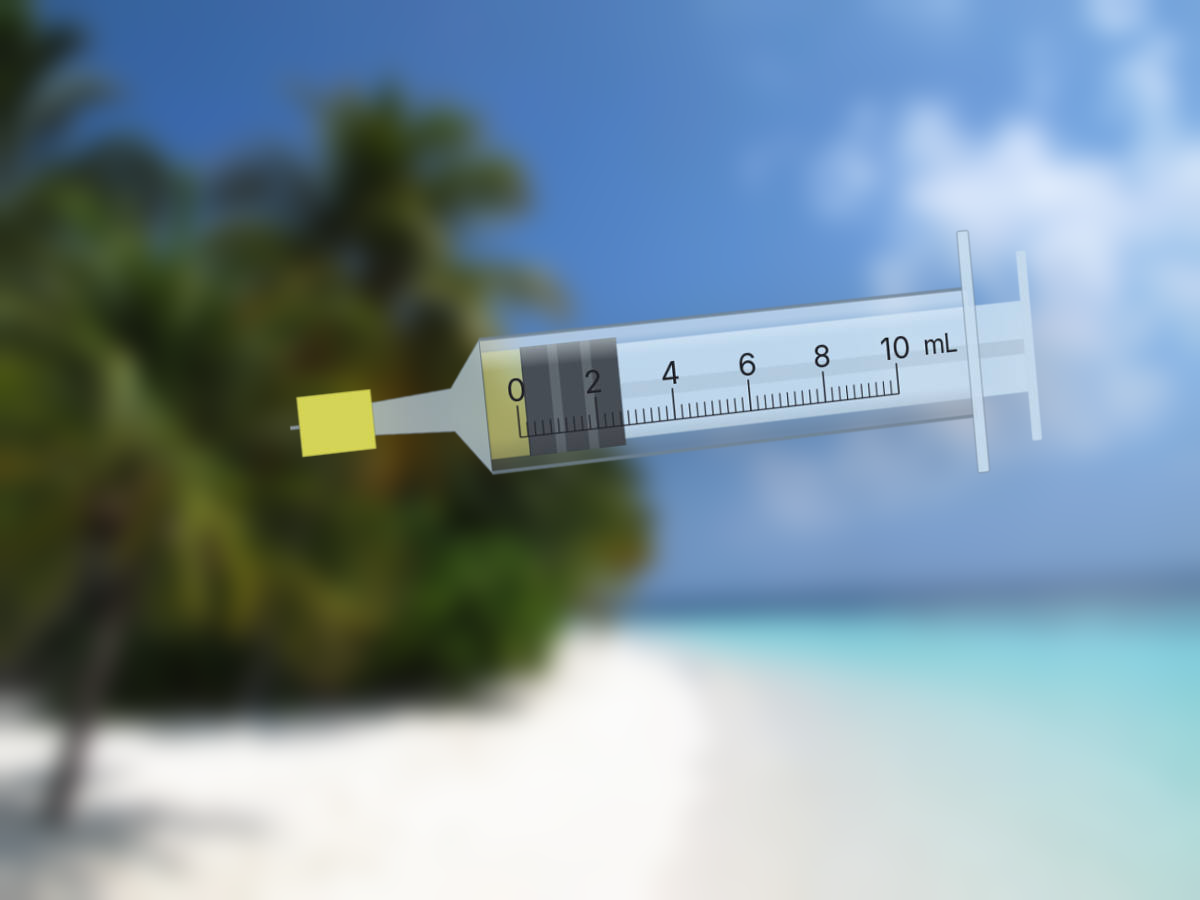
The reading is 0.2 mL
